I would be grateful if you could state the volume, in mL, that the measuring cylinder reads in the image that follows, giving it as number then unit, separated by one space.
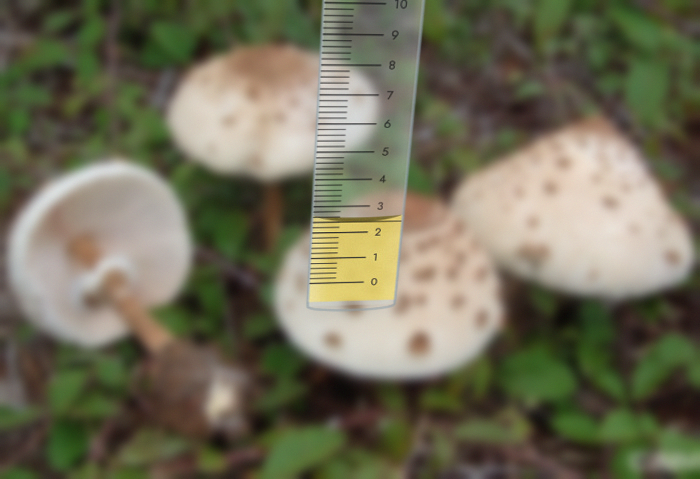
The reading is 2.4 mL
